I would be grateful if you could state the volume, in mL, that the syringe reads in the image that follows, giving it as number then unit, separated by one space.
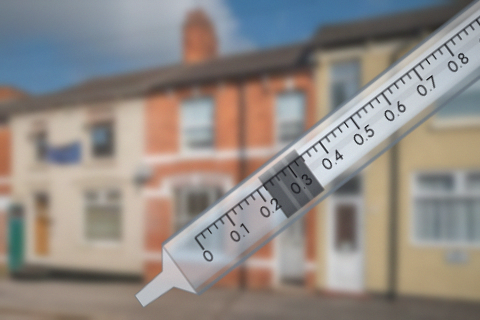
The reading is 0.22 mL
